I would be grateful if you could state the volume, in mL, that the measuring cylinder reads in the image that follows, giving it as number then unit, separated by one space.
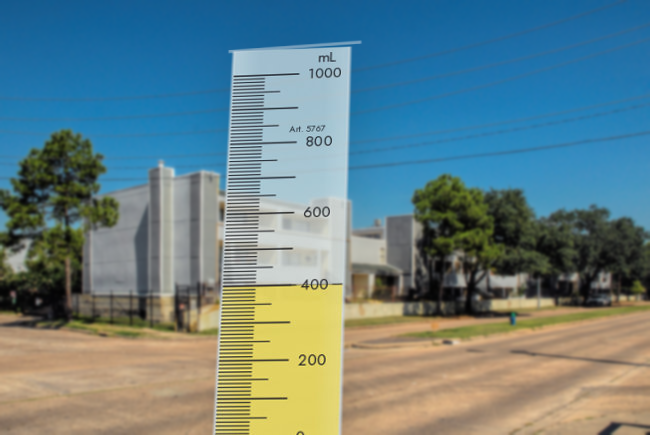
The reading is 400 mL
